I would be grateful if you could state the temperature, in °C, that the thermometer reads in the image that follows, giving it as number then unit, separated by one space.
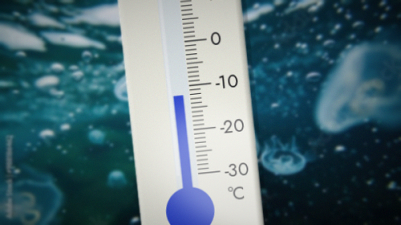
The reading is -12 °C
